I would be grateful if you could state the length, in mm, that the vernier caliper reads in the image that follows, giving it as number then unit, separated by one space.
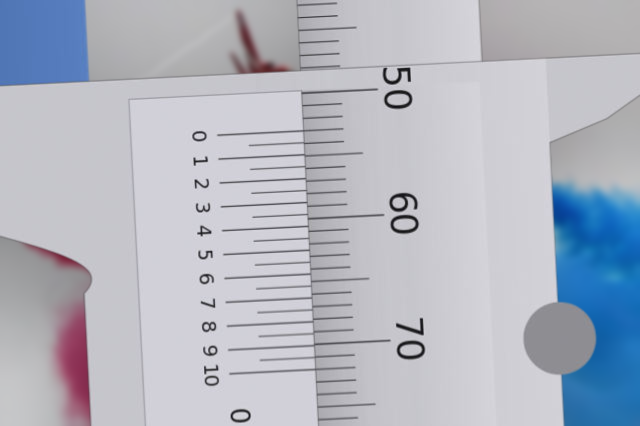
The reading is 53.0 mm
